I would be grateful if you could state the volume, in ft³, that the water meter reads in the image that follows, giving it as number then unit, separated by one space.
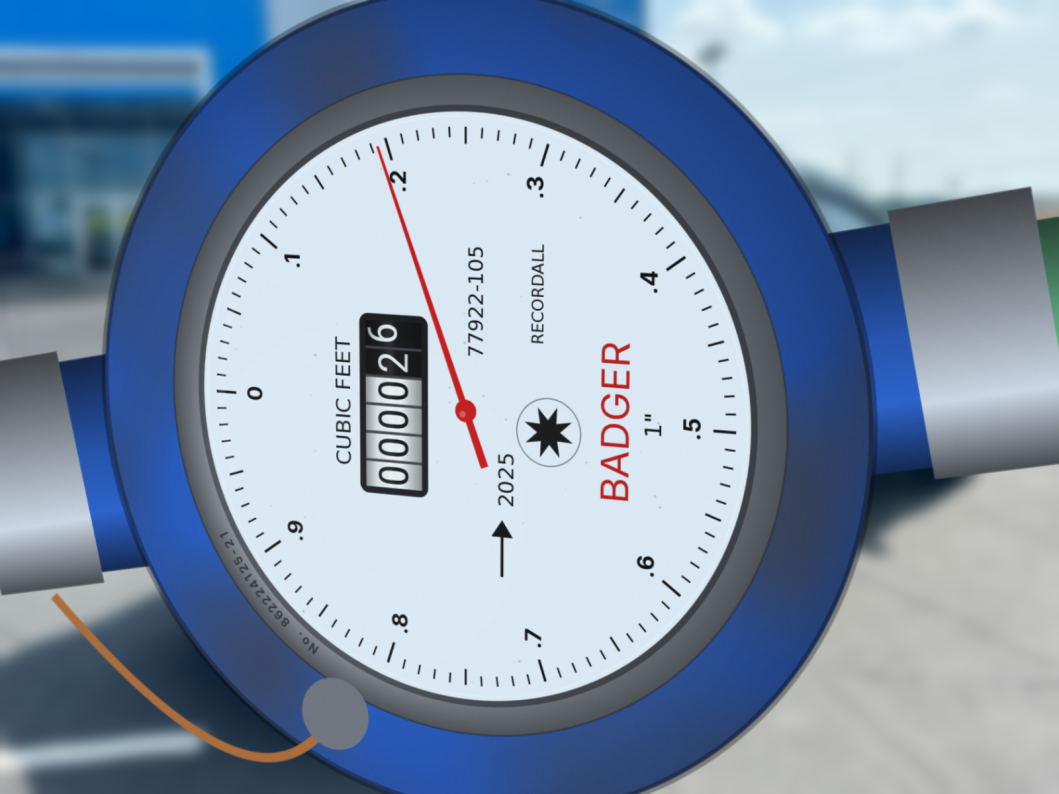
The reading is 26.19 ft³
